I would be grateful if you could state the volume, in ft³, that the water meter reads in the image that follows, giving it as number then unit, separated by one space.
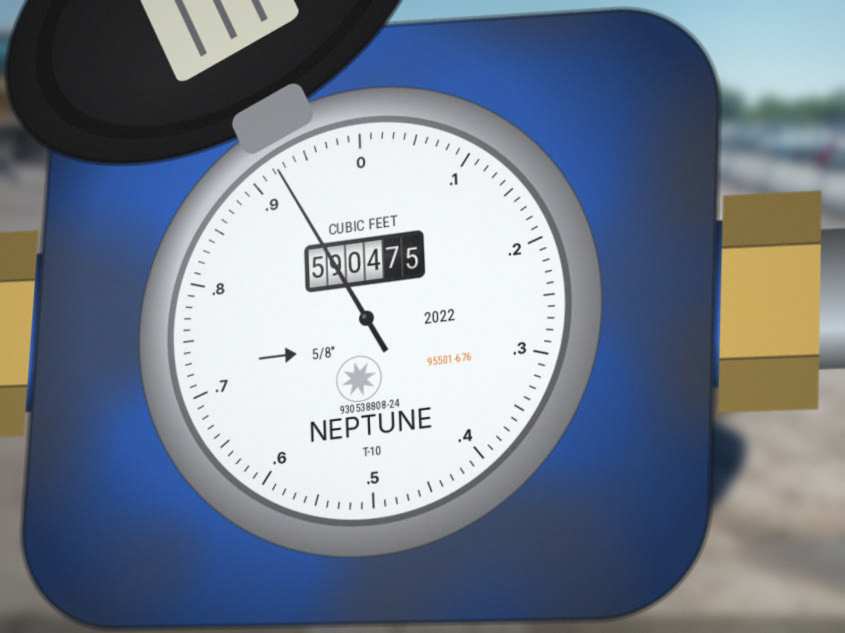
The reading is 590474.92 ft³
